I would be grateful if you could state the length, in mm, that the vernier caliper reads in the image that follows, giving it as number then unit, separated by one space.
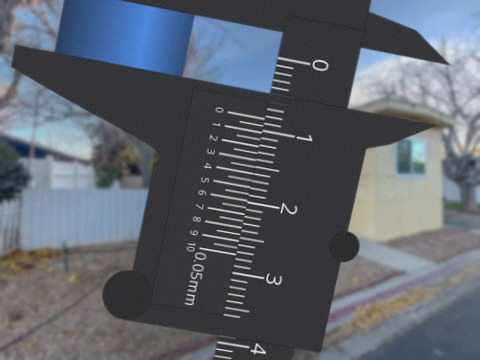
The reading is 8.4 mm
